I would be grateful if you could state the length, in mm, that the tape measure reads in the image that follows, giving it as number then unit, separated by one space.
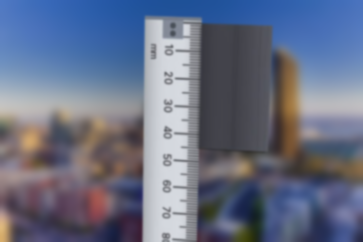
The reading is 45 mm
